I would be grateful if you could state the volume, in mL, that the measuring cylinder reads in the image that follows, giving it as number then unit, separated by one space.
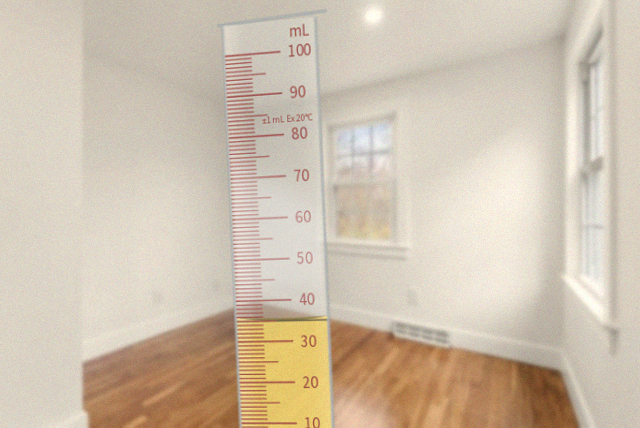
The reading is 35 mL
